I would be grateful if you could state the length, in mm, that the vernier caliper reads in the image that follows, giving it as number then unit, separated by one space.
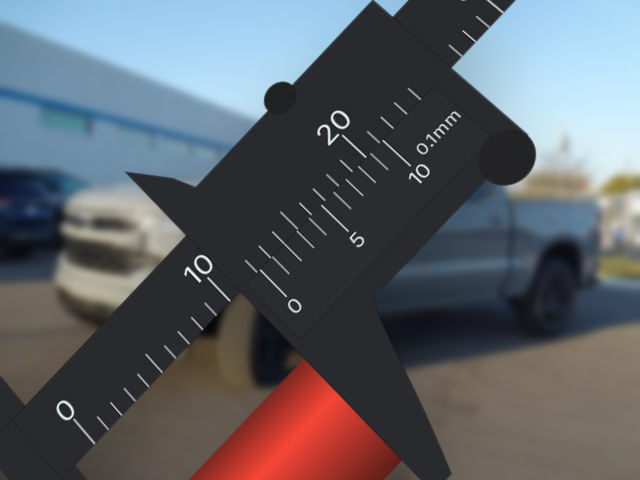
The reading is 12.2 mm
